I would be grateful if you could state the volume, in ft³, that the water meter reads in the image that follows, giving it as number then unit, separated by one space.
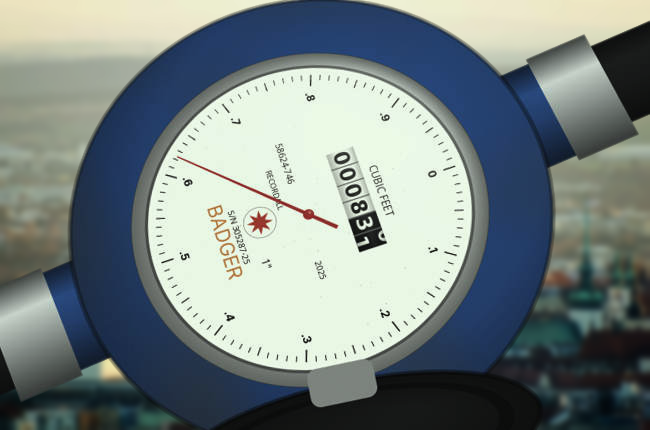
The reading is 830.62 ft³
